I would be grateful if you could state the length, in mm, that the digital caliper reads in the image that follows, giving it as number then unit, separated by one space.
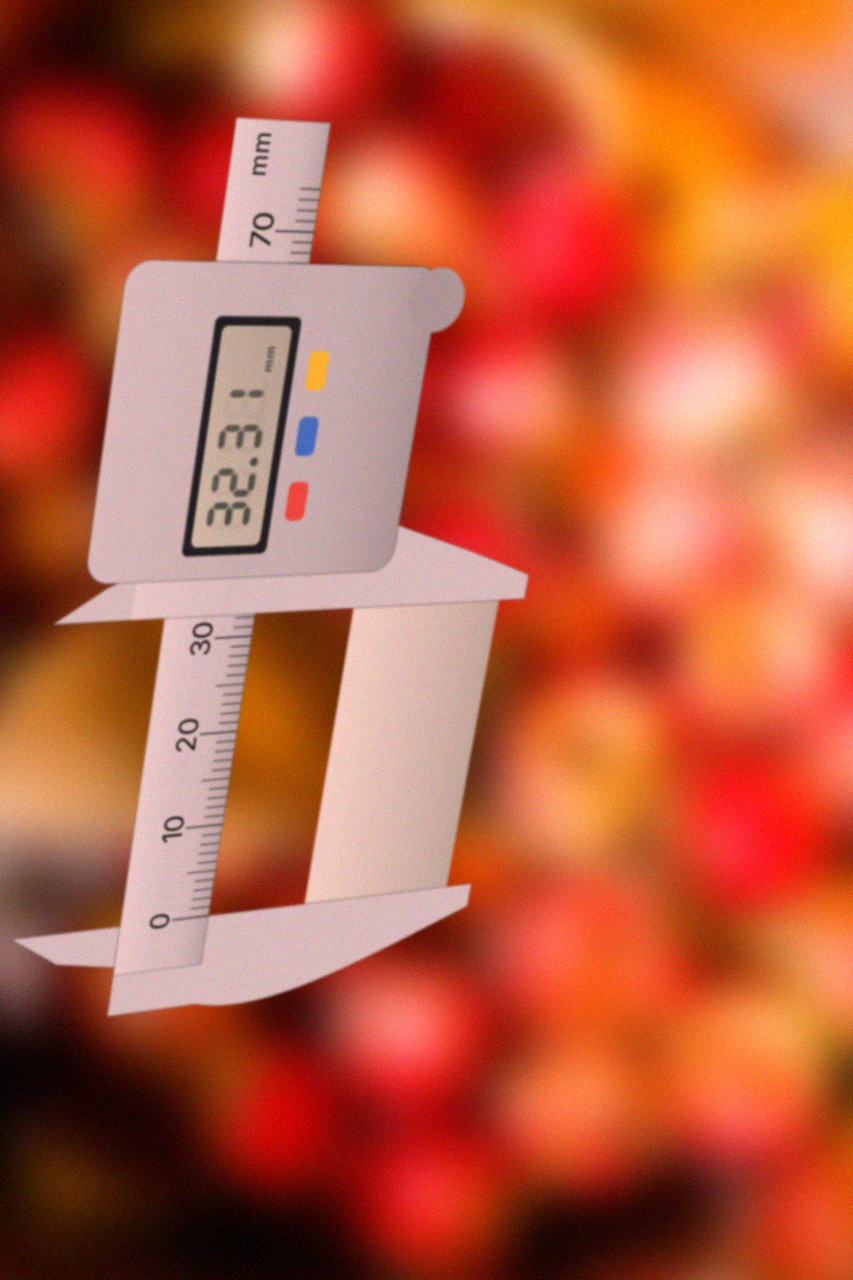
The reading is 32.31 mm
